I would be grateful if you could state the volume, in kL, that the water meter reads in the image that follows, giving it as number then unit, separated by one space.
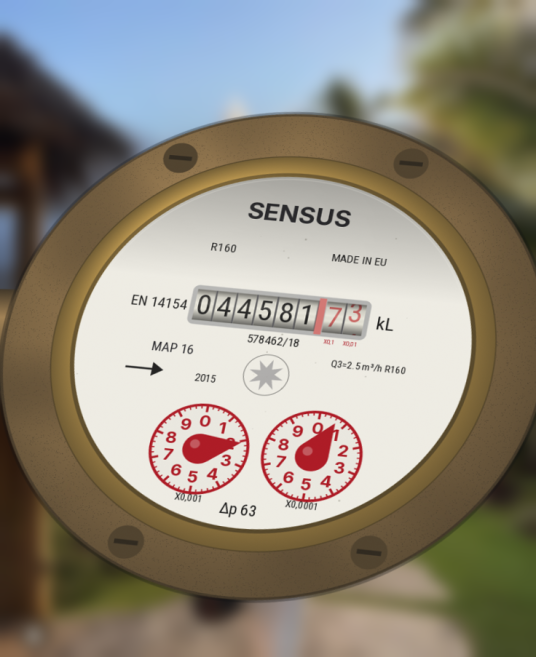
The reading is 44581.7320 kL
